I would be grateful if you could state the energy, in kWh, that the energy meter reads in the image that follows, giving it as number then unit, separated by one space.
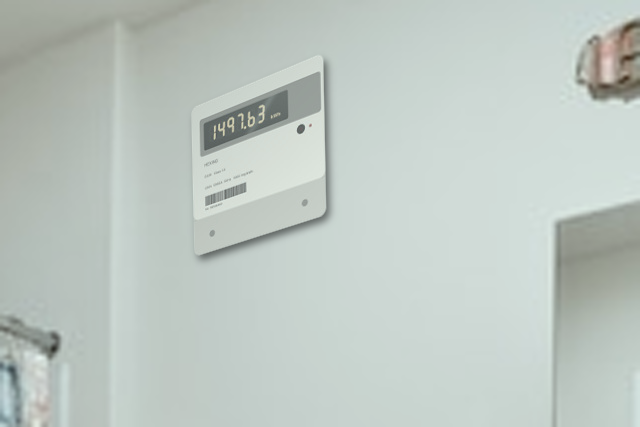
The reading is 1497.63 kWh
